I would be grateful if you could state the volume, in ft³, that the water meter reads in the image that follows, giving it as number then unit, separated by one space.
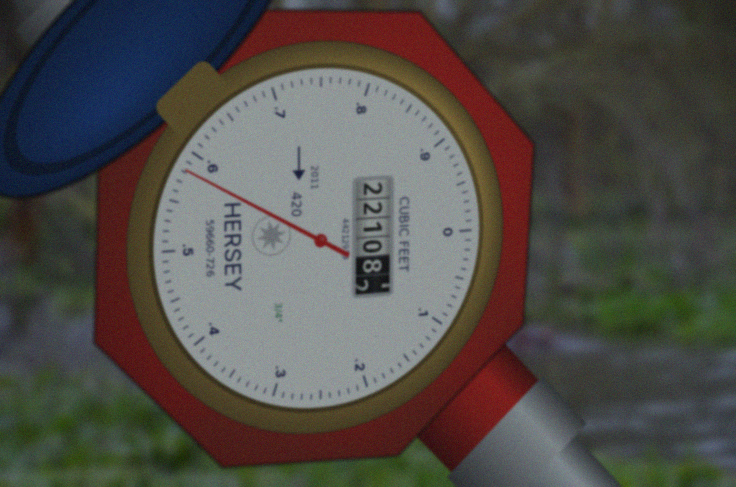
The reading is 221081.58 ft³
